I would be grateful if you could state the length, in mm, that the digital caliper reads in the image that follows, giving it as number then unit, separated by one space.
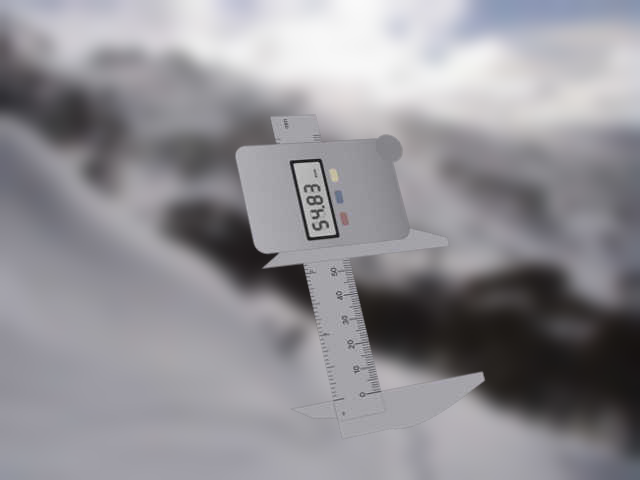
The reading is 54.83 mm
